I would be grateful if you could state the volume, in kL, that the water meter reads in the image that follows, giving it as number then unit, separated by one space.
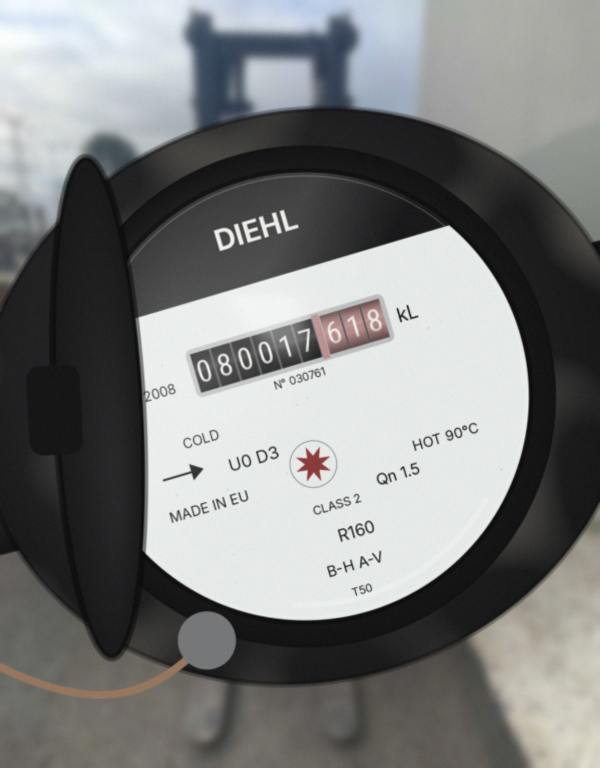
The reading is 80017.618 kL
